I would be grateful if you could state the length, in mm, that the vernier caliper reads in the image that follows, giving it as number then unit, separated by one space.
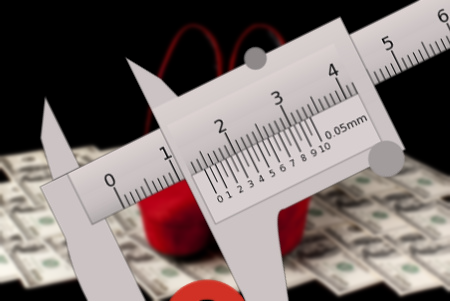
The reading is 14.4 mm
